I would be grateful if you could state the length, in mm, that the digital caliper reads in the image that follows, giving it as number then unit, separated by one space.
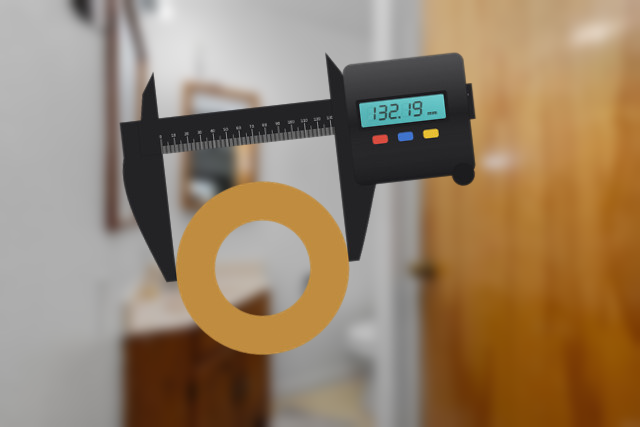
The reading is 132.19 mm
